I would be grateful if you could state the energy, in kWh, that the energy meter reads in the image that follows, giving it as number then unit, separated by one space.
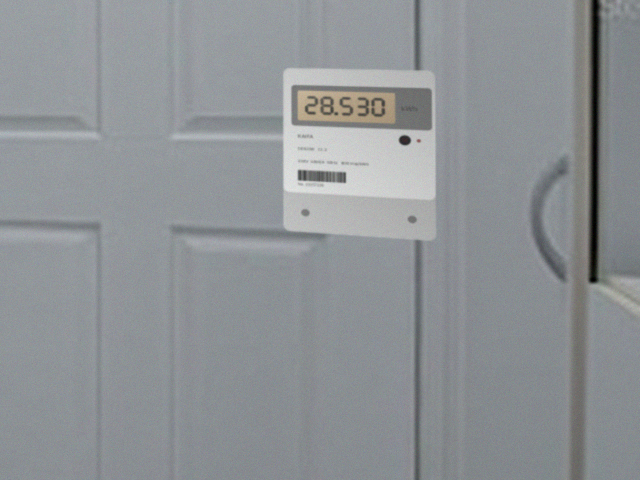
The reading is 28.530 kWh
